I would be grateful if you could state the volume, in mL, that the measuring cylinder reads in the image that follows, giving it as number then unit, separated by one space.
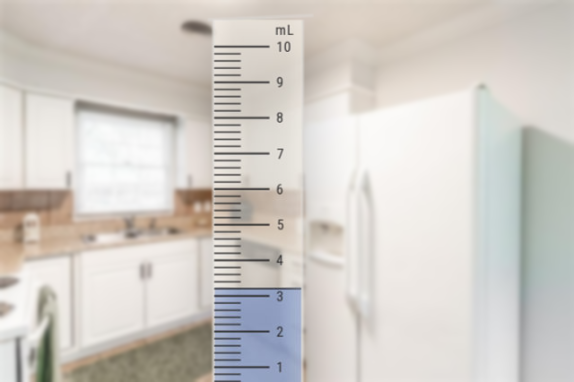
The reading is 3.2 mL
